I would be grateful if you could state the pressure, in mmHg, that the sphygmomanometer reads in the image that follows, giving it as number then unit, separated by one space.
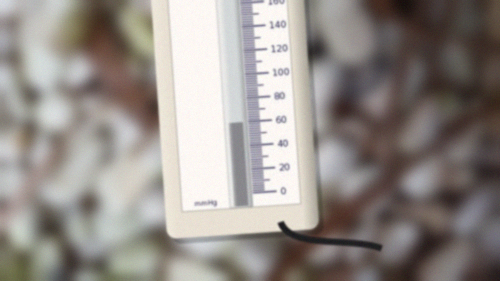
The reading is 60 mmHg
